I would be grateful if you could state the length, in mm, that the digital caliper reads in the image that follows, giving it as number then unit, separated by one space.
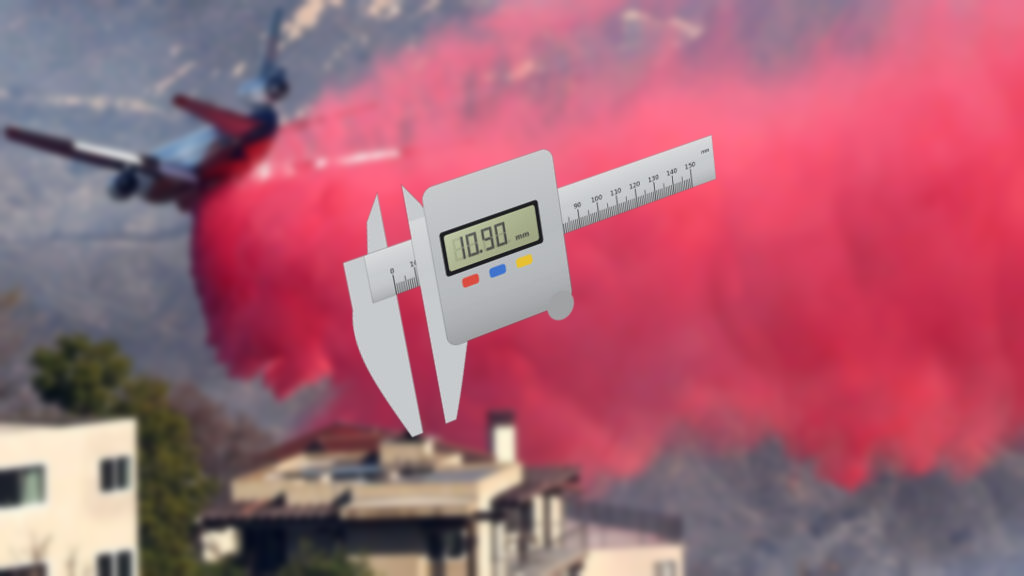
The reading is 10.90 mm
